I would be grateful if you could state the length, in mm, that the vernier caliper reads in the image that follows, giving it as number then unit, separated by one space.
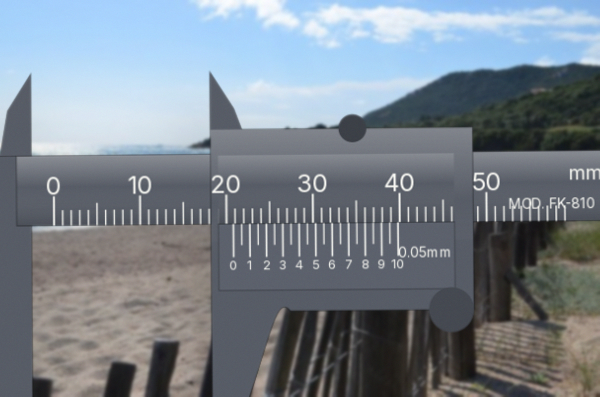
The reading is 20.8 mm
